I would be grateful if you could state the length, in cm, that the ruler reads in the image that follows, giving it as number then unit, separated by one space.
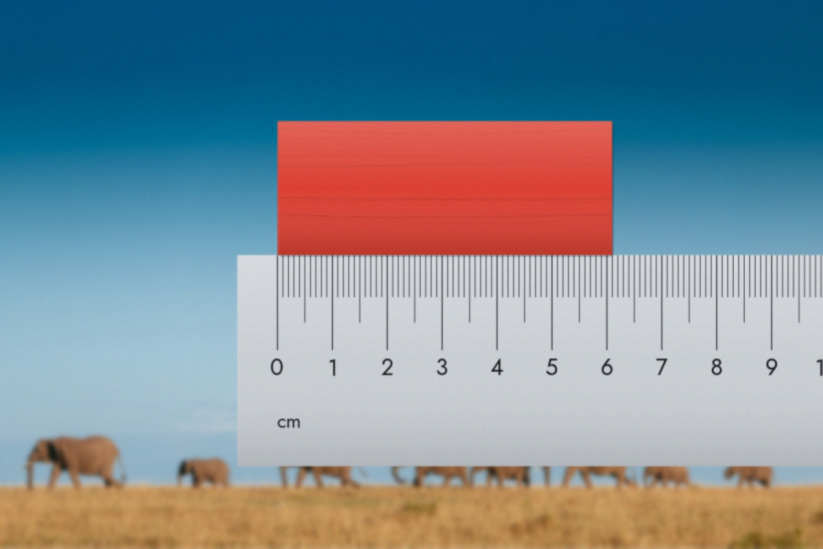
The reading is 6.1 cm
